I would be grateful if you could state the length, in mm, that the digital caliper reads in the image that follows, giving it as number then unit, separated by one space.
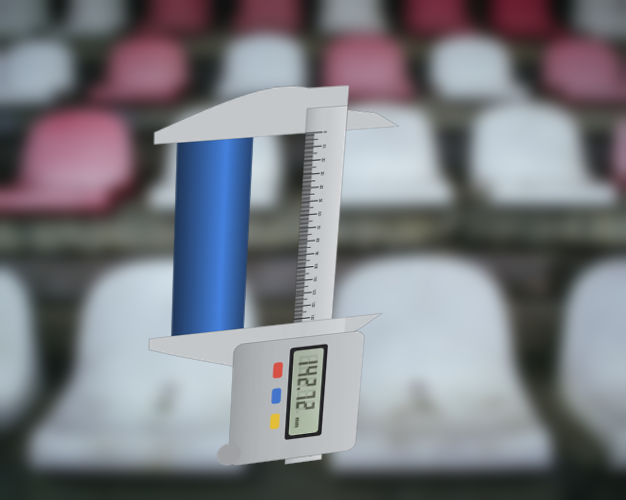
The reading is 142.72 mm
